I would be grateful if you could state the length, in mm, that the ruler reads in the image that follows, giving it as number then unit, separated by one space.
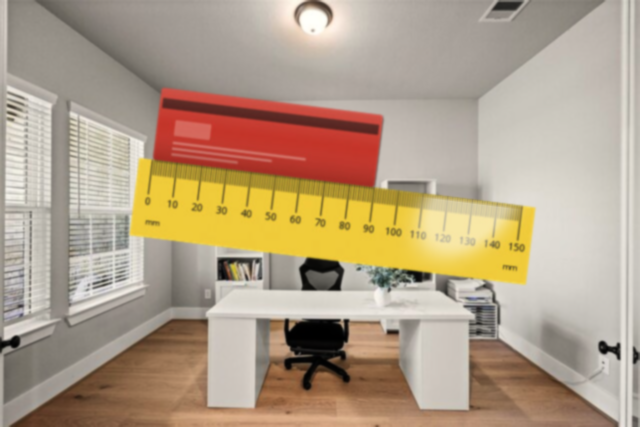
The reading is 90 mm
